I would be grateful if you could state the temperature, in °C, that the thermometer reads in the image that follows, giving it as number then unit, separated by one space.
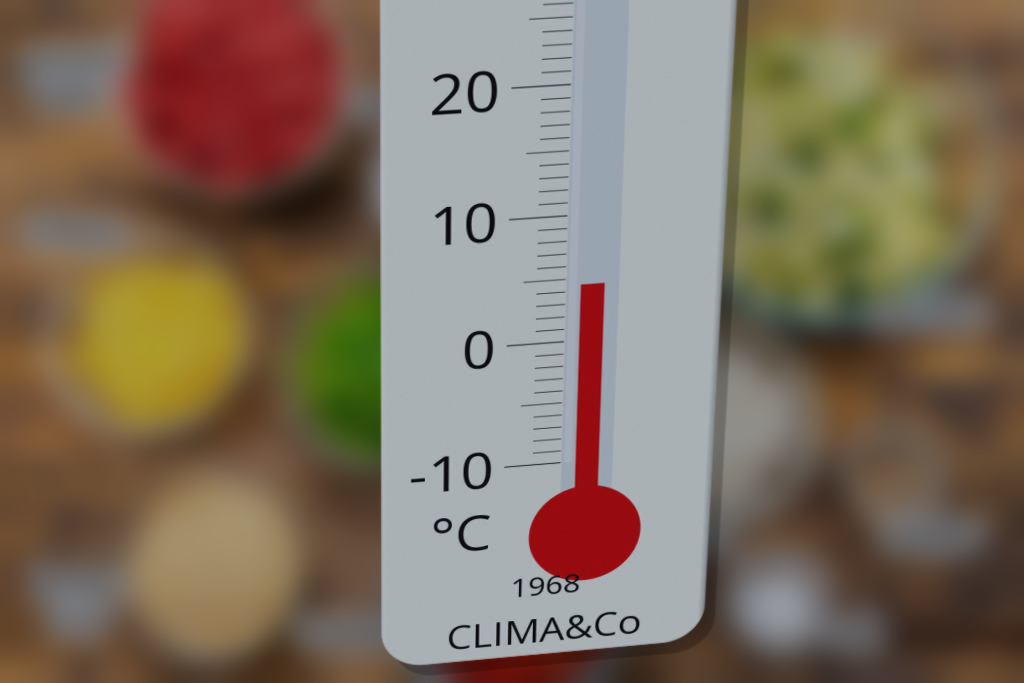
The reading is 4.5 °C
